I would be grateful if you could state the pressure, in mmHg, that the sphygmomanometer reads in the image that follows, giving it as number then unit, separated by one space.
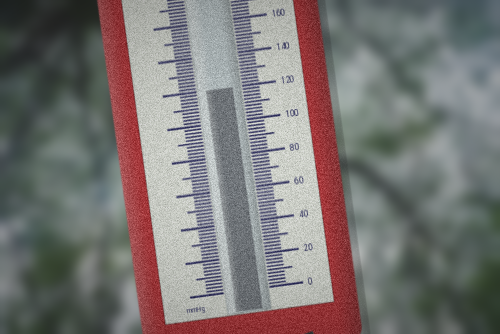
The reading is 120 mmHg
